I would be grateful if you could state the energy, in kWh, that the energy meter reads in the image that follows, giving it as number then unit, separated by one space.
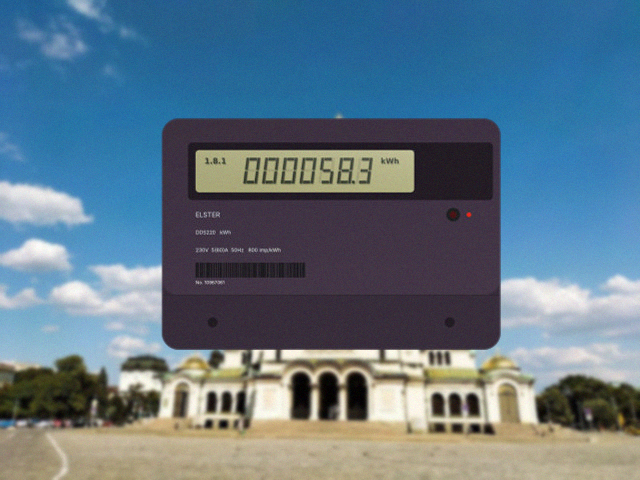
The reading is 58.3 kWh
